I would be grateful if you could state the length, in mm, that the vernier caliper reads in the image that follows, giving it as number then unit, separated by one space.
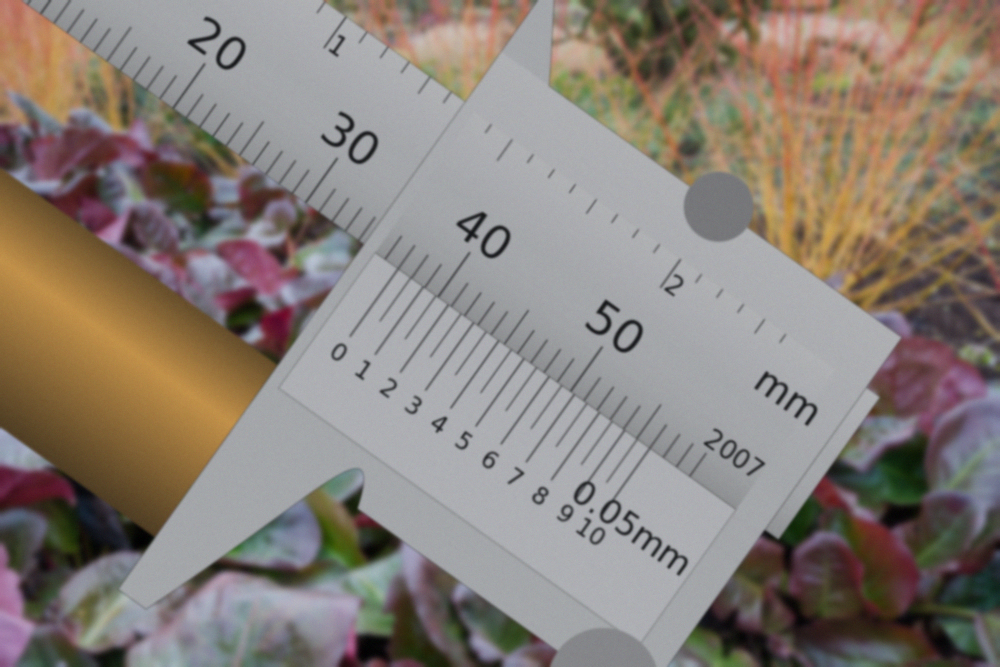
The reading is 37.0 mm
